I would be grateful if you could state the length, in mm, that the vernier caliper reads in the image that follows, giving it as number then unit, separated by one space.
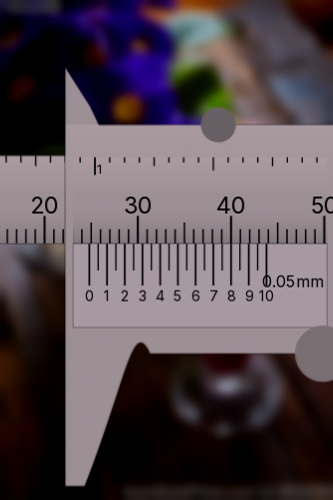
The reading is 24.8 mm
